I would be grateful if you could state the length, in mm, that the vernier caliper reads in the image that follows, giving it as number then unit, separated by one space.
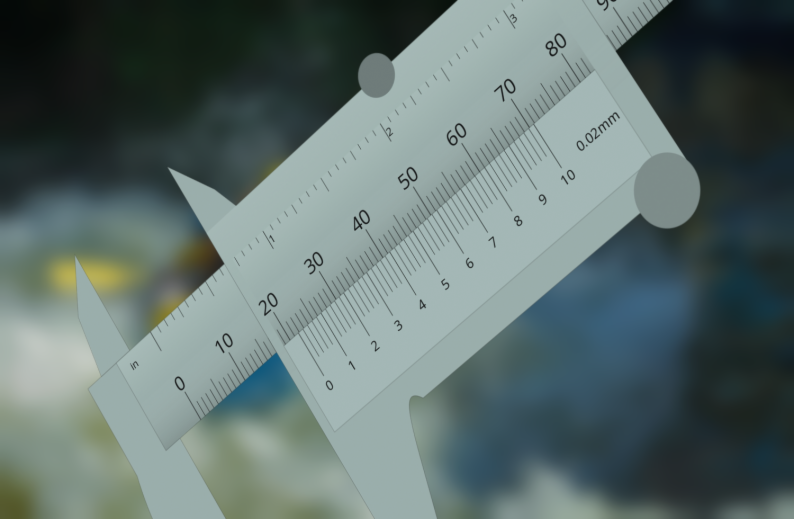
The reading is 21.8 mm
